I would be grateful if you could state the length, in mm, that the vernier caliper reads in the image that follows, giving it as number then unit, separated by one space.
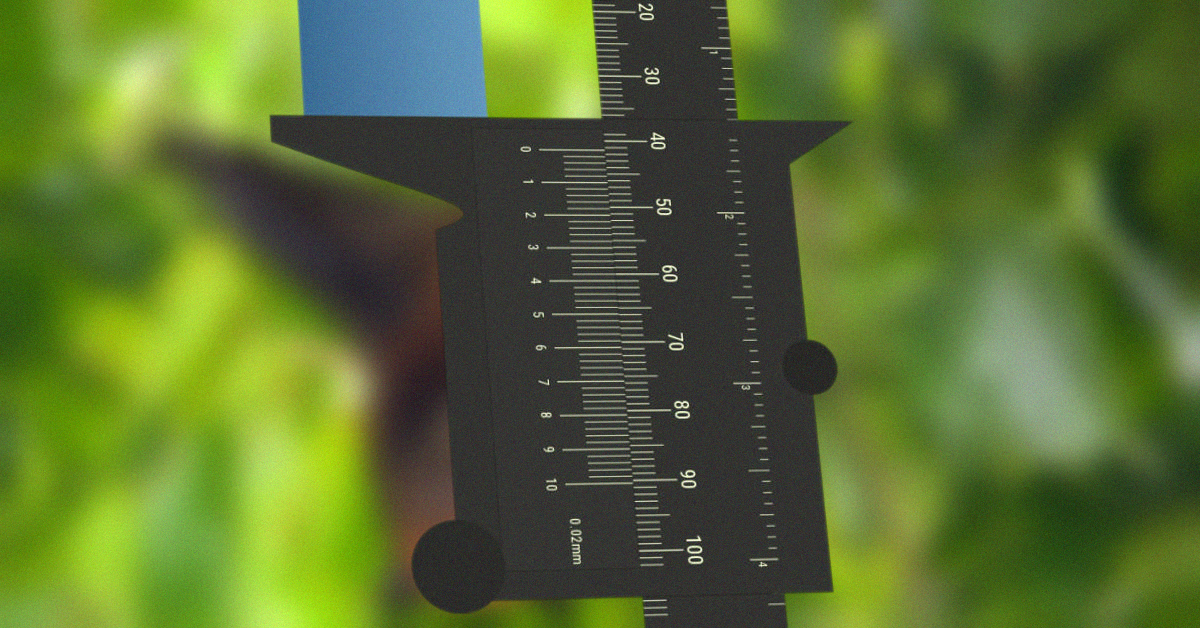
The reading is 41.4 mm
